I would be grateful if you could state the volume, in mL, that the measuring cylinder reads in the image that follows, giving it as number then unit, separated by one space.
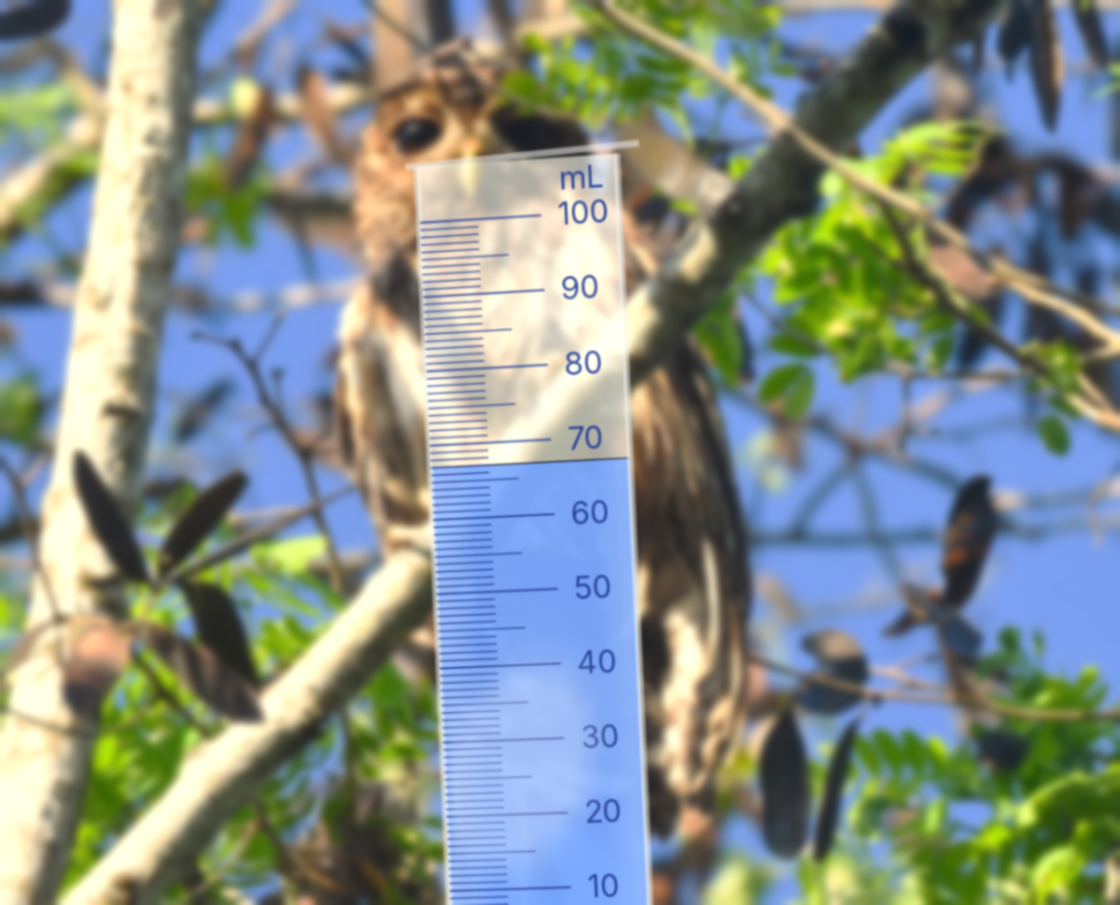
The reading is 67 mL
